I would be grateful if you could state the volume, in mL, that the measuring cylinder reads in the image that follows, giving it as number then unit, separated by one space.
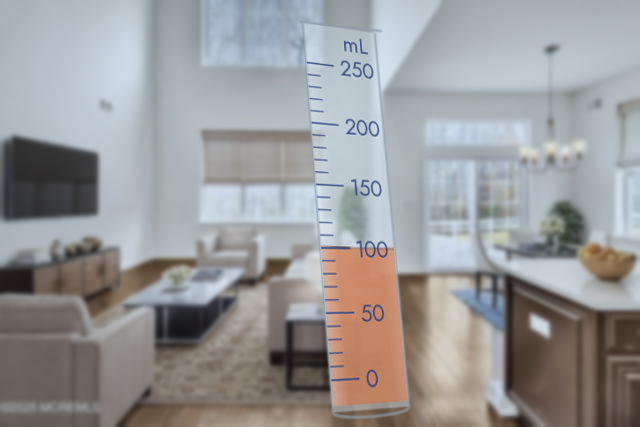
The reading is 100 mL
